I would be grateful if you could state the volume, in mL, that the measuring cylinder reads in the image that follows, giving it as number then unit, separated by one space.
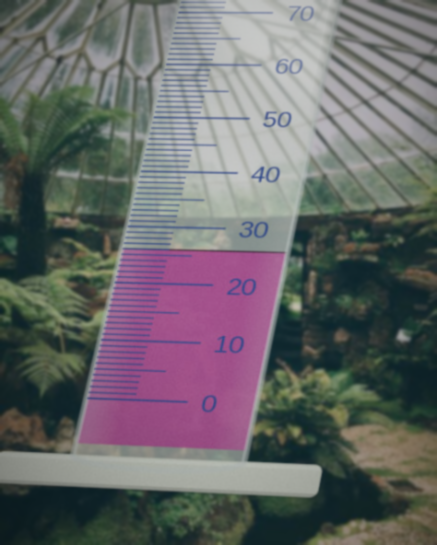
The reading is 26 mL
